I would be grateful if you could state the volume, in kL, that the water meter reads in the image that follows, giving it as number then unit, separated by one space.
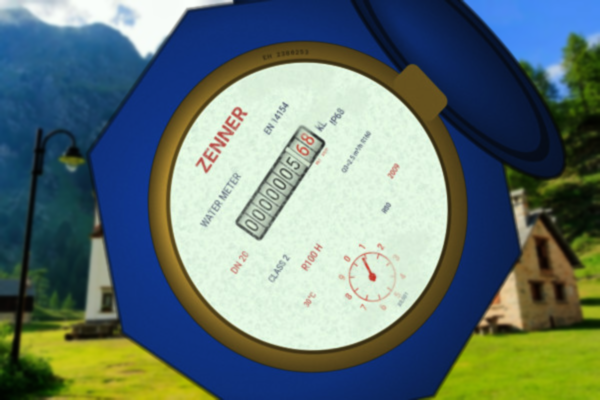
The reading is 5.680 kL
